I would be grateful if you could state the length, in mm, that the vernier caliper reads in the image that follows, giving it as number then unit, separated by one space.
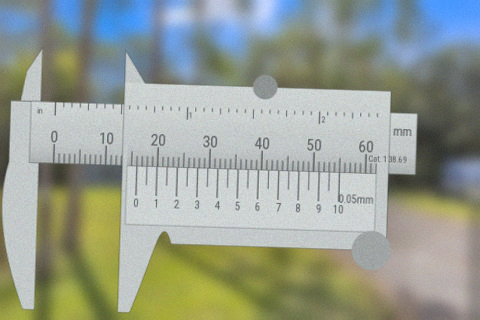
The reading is 16.0 mm
